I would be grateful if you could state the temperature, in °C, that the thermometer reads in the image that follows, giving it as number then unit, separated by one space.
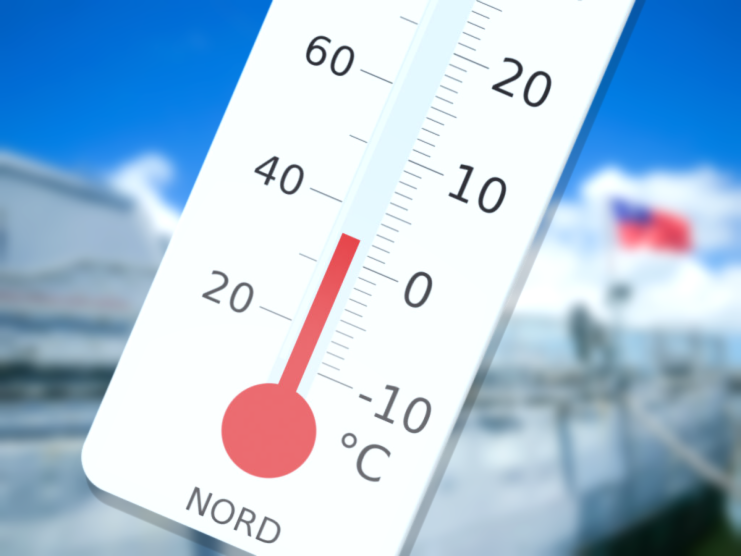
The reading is 2 °C
